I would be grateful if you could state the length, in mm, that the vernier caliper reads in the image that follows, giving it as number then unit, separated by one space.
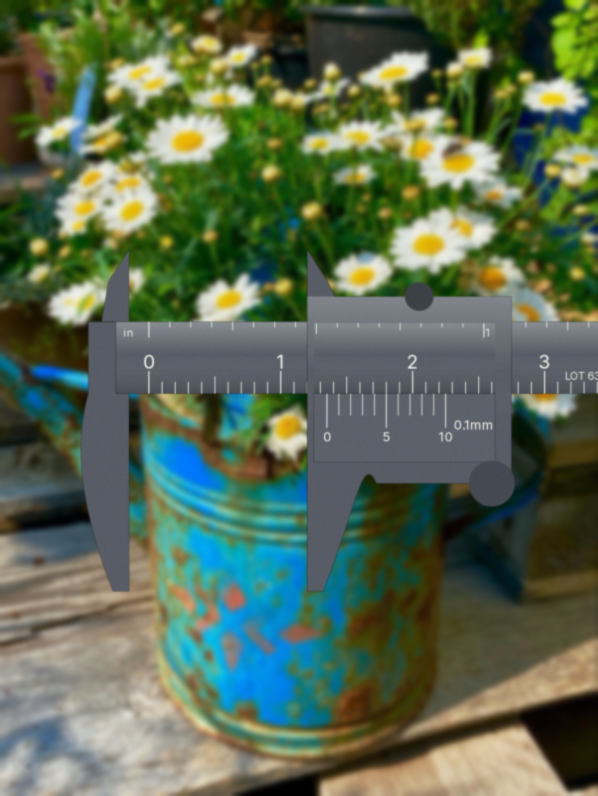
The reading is 13.5 mm
